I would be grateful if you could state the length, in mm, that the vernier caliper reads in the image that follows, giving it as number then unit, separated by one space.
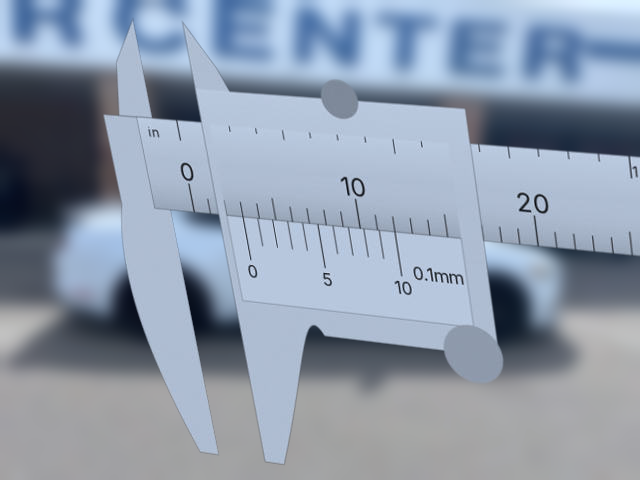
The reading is 3.0 mm
